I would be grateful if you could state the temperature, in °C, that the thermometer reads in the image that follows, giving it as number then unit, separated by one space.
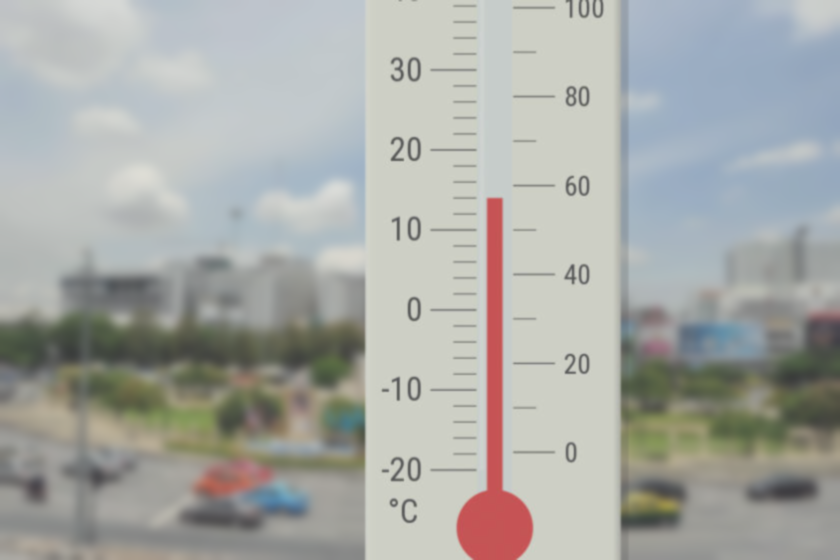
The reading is 14 °C
